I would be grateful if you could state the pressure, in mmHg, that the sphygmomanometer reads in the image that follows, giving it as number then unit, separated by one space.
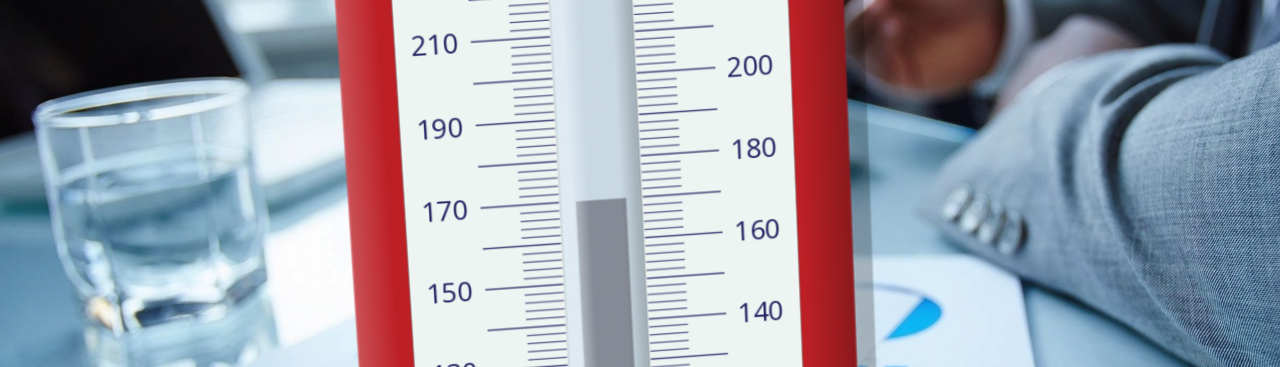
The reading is 170 mmHg
